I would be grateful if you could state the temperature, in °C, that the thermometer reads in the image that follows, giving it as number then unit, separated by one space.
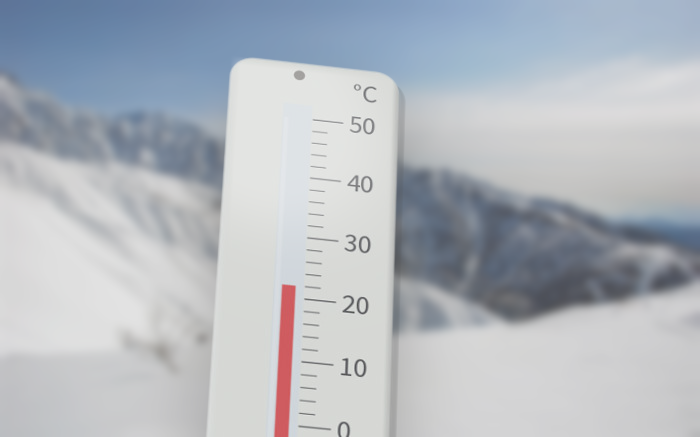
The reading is 22 °C
